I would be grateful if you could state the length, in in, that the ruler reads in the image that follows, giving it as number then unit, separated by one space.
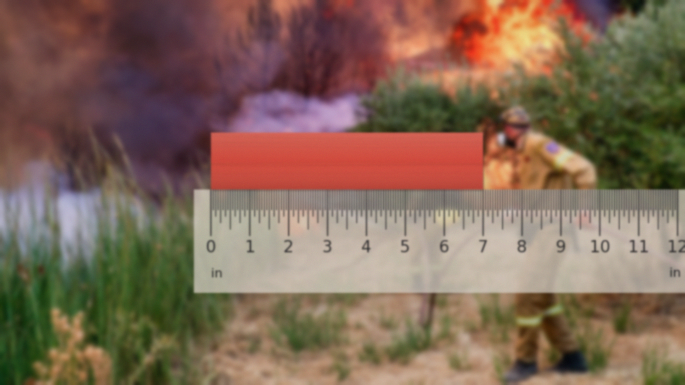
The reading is 7 in
